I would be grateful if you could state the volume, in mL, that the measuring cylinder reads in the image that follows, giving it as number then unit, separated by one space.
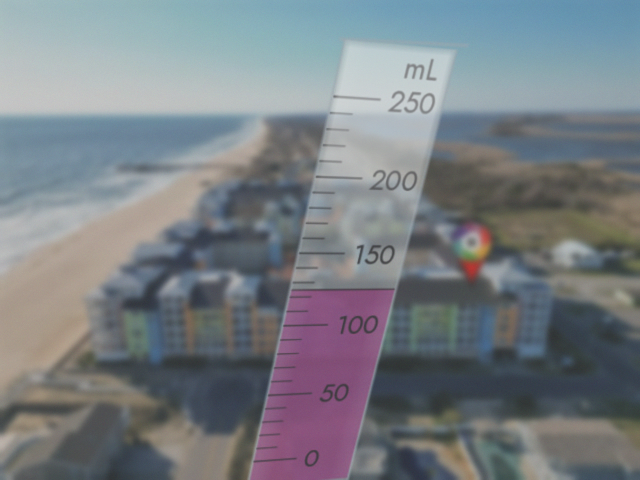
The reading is 125 mL
